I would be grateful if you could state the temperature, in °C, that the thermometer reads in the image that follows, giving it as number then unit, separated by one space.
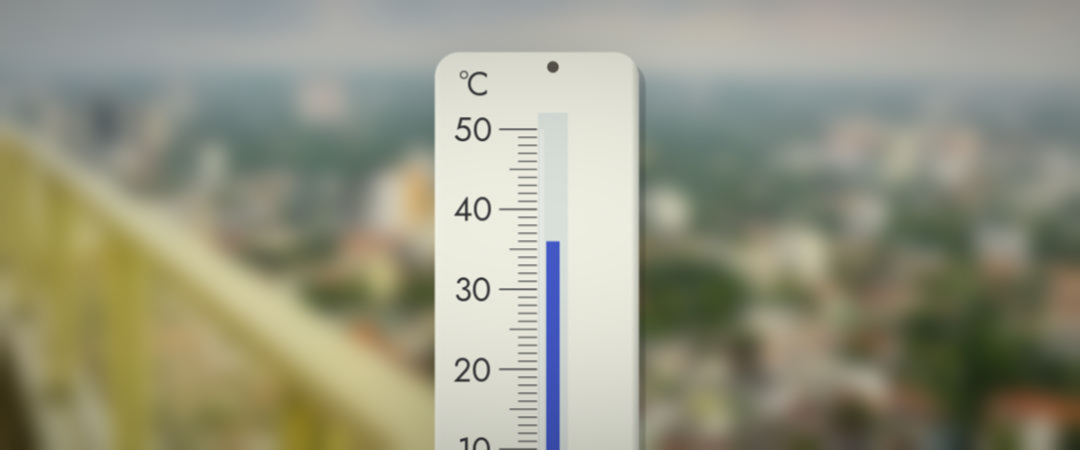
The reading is 36 °C
